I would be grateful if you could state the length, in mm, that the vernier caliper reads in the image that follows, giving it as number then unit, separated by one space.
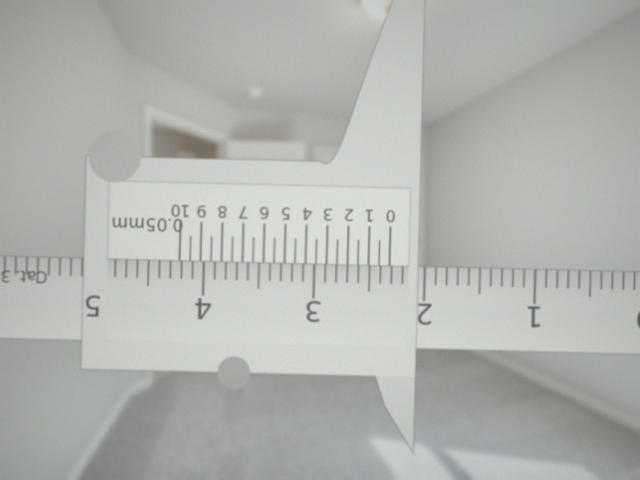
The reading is 23.2 mm
